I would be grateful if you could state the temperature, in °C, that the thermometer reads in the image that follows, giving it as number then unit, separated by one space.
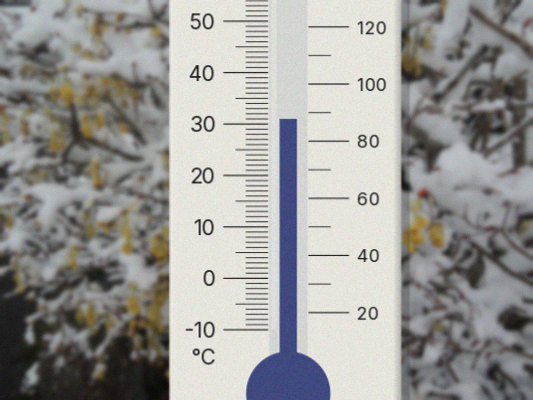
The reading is 31 °C
